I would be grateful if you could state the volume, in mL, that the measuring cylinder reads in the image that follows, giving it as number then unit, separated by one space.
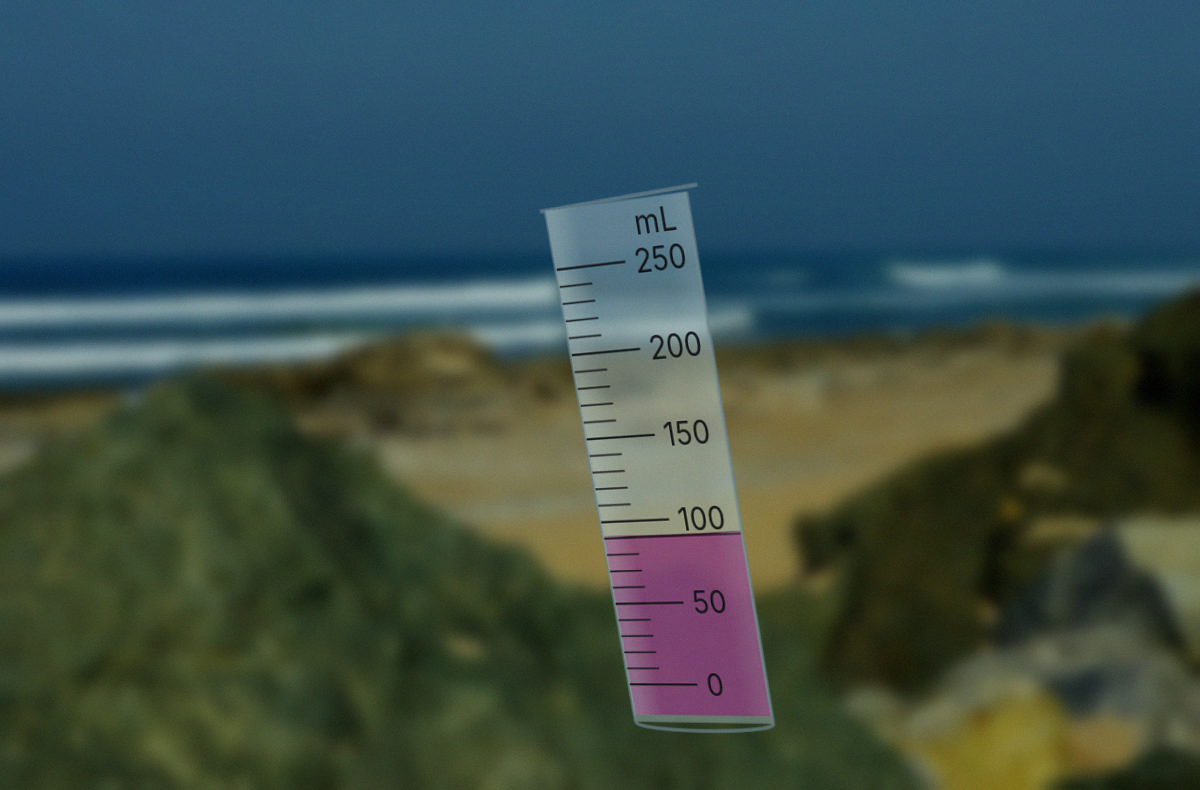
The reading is 90 mL
